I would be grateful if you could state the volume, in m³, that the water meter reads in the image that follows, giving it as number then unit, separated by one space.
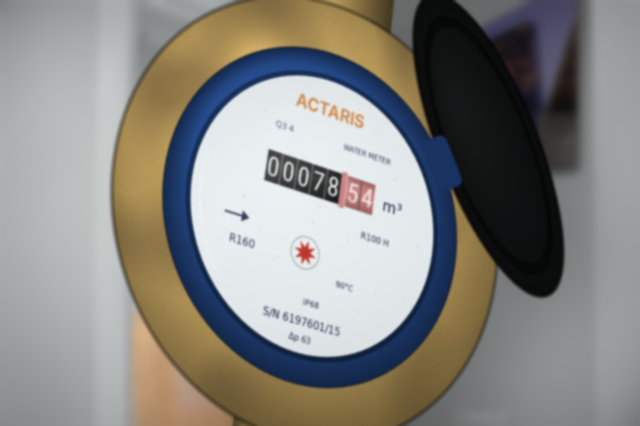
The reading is 78.54 m³
